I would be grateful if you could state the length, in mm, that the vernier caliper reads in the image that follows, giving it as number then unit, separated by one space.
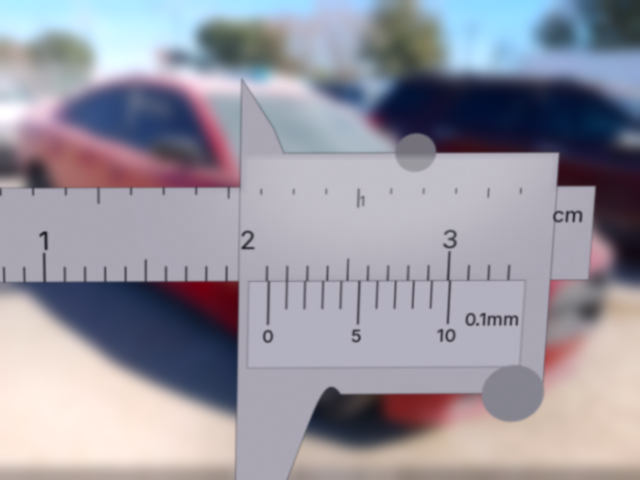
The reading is 21.1 mm
